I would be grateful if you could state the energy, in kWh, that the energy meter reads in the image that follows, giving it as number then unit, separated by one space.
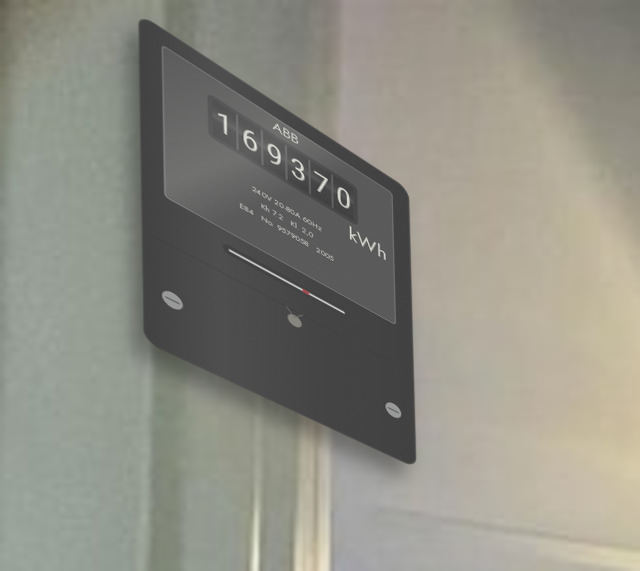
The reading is 169370 kWh
